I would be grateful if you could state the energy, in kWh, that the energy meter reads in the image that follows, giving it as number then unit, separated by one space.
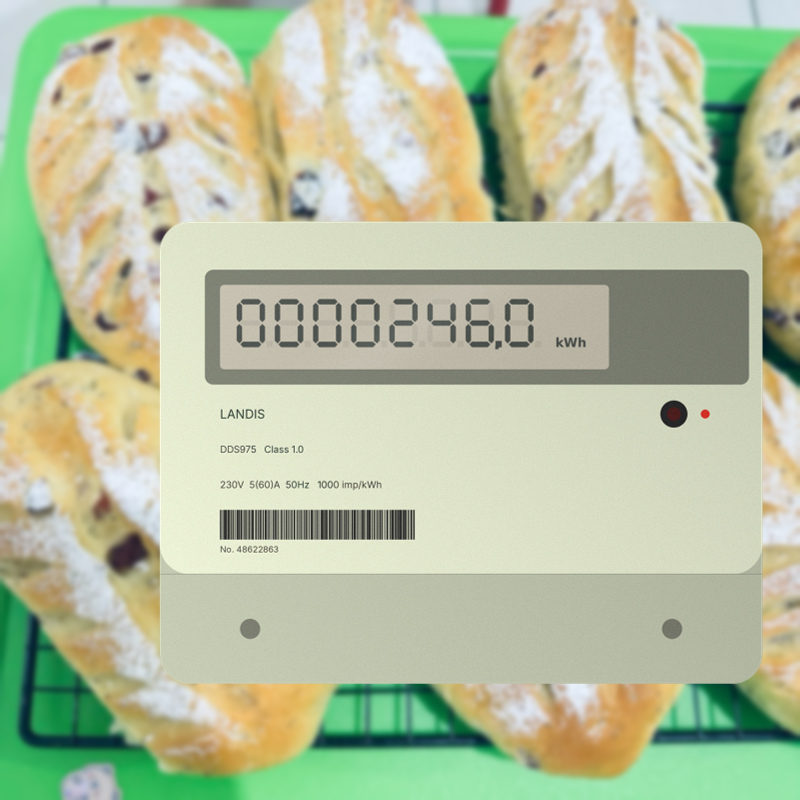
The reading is 246.0 kWh
